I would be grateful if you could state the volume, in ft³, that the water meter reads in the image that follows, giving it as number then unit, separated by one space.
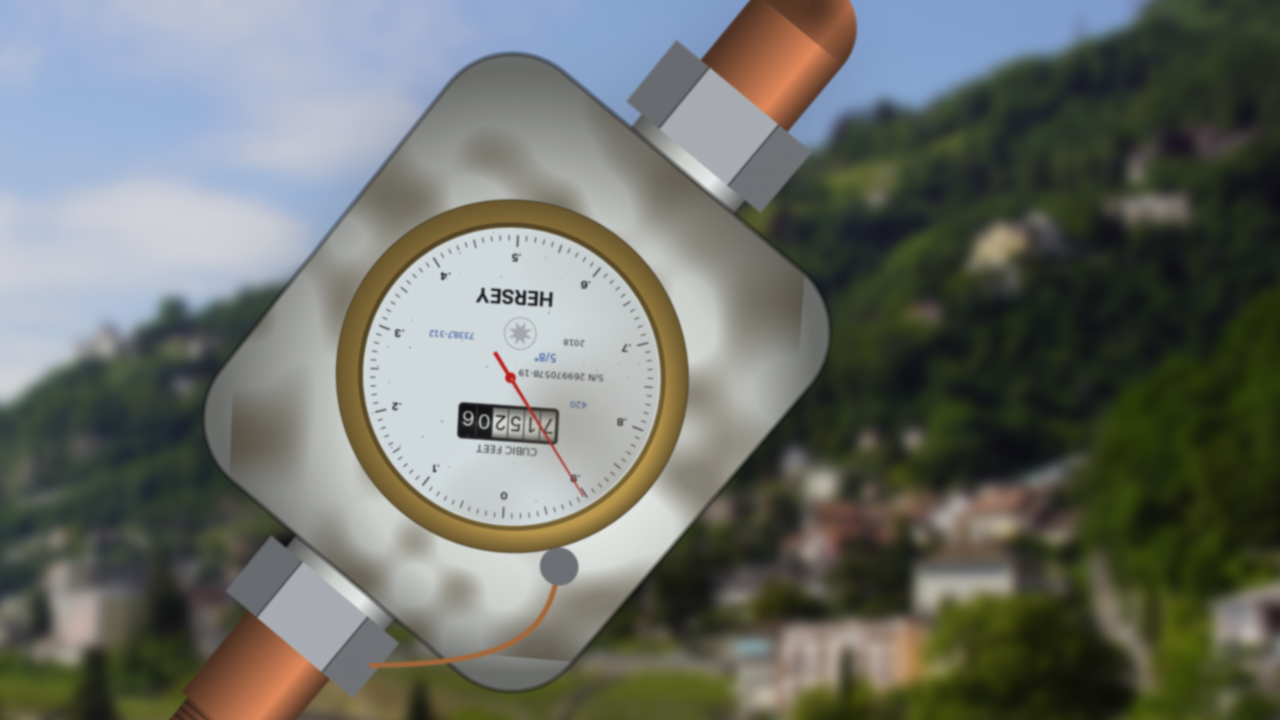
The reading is 715205.90 ft³
